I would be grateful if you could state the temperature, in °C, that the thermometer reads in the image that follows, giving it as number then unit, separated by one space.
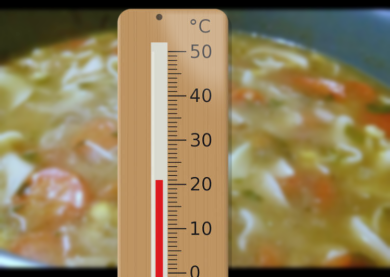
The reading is 21 °C
